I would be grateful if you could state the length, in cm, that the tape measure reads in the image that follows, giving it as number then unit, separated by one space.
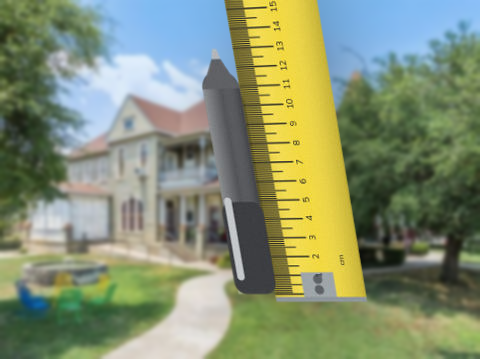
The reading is 13 cm
